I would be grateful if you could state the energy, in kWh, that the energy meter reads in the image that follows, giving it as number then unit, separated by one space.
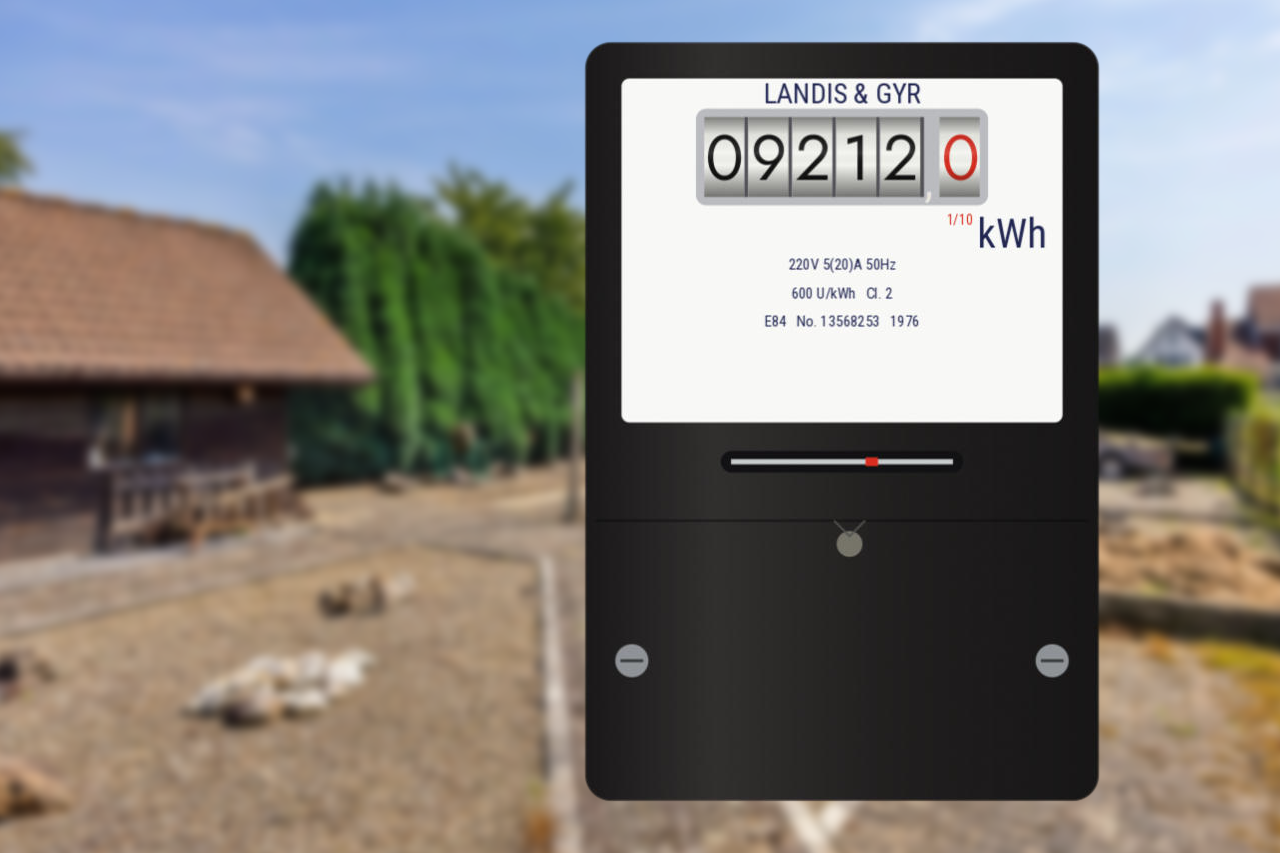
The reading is 9212.0 kWh
